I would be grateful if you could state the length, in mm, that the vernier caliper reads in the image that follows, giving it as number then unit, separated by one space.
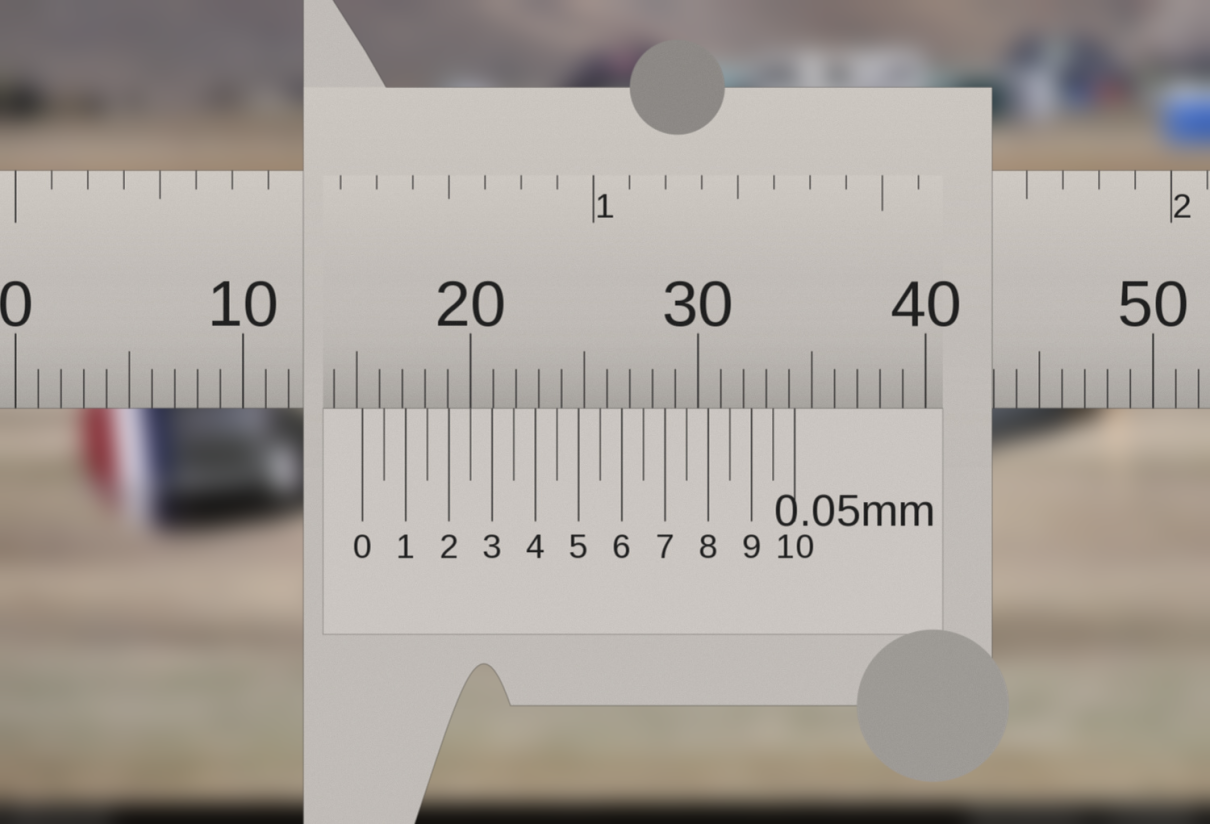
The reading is 15.25 mm
